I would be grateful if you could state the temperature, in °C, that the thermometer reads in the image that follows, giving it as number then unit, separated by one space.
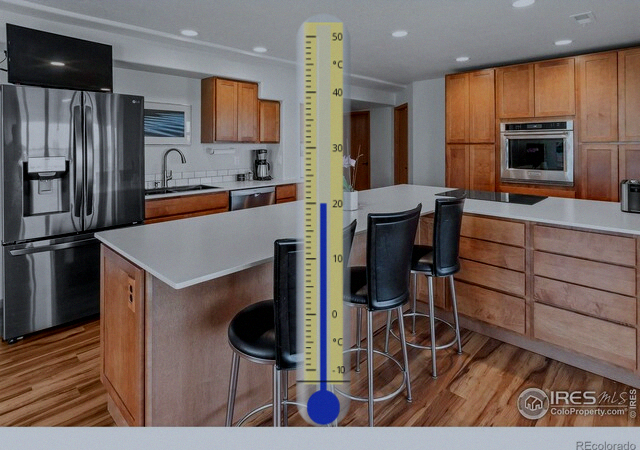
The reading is 20 °C
